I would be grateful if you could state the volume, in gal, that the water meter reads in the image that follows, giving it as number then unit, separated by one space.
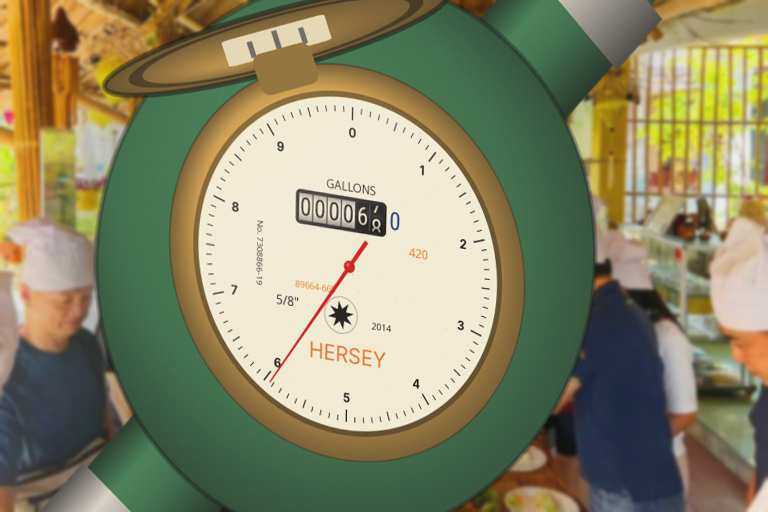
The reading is 675.9 gal
